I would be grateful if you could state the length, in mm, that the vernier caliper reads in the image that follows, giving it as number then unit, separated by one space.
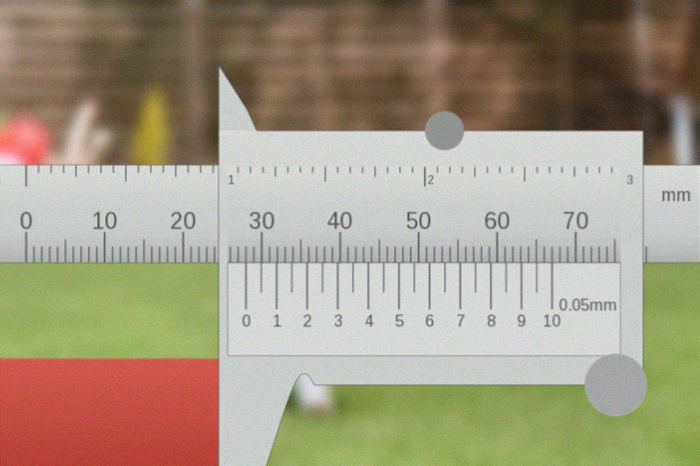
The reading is 28.0 mm
